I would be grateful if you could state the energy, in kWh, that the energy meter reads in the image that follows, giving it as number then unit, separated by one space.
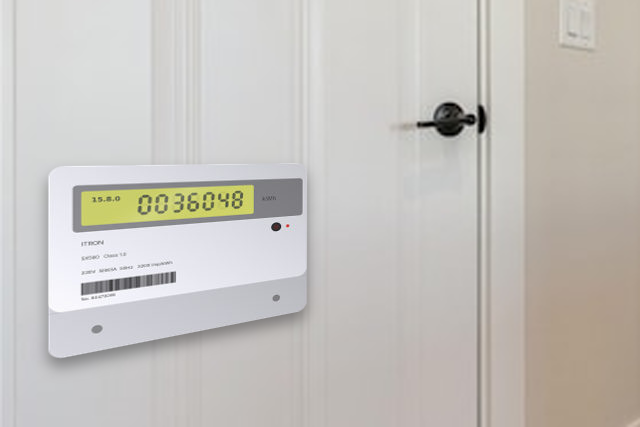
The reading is 36048 kWh
